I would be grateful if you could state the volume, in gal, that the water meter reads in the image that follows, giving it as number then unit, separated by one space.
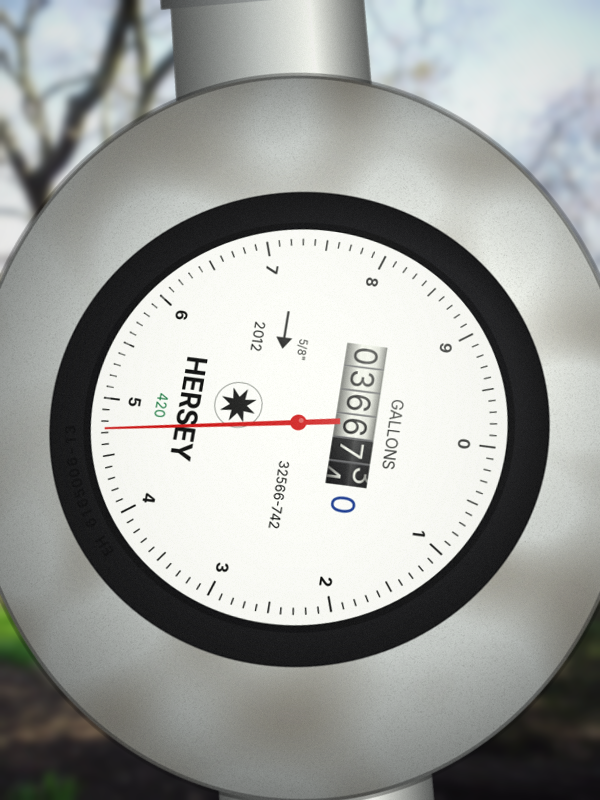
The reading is 366734.7 gal
